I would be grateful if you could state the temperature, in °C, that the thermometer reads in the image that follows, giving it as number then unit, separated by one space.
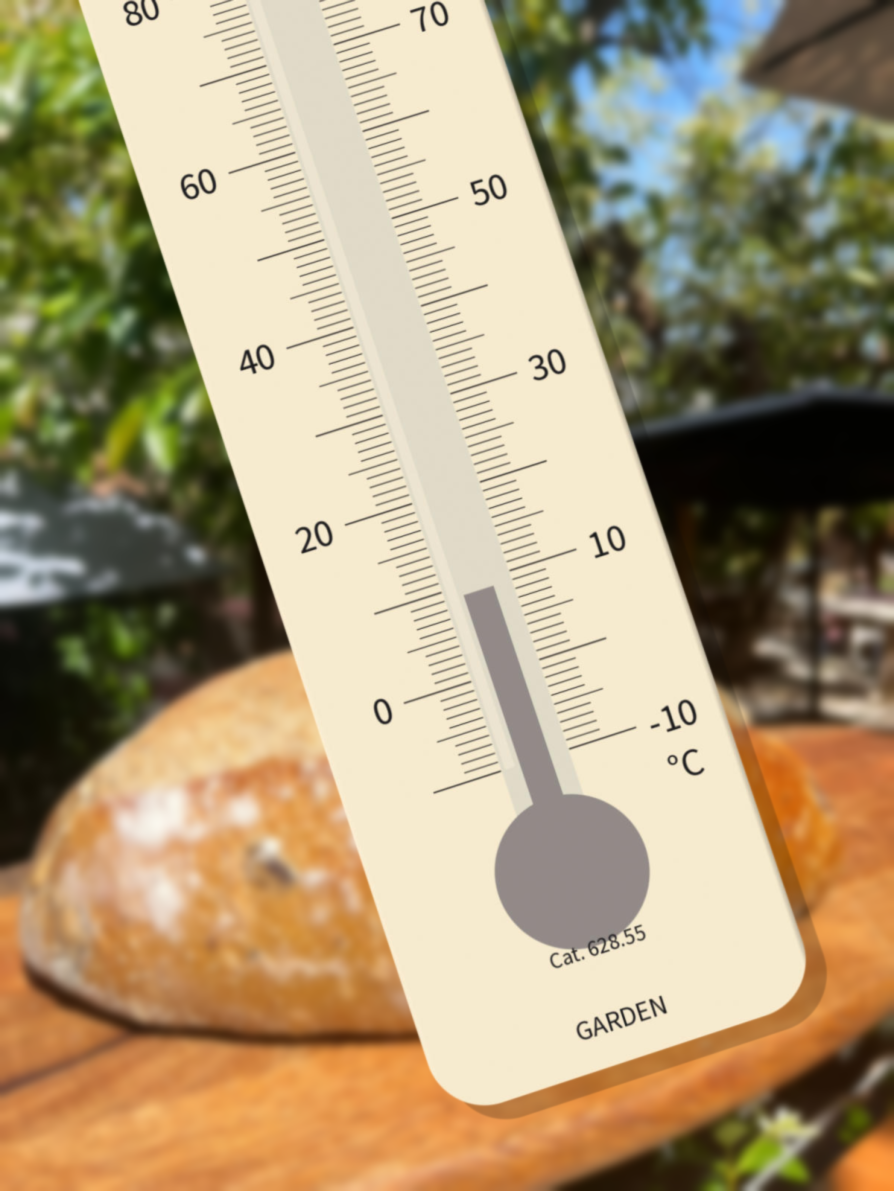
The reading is 9 °C
